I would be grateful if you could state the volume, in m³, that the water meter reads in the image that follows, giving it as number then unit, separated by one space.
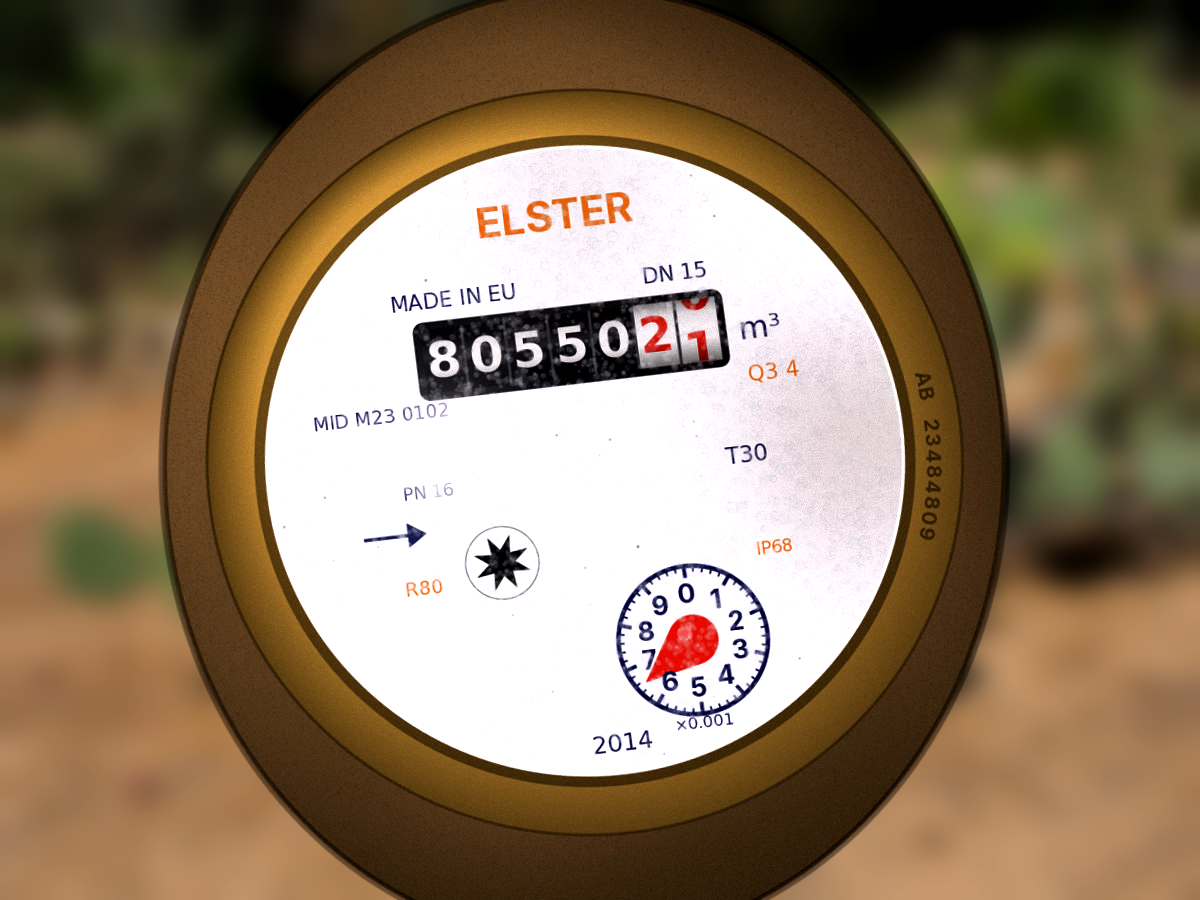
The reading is 80550.206 m³
